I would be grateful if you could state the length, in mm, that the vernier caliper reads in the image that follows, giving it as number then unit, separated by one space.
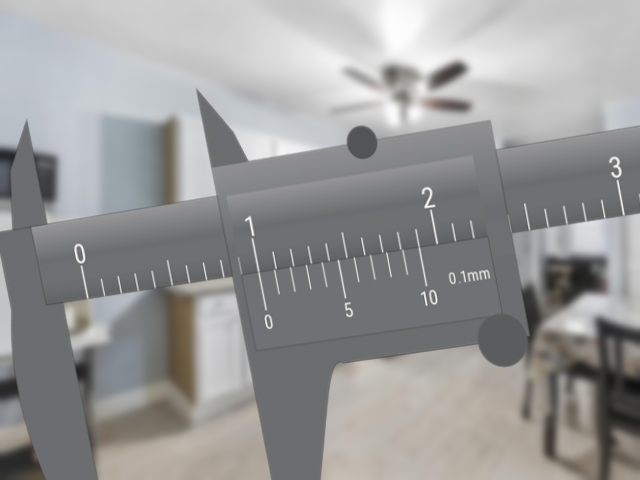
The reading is 10.0 mm
